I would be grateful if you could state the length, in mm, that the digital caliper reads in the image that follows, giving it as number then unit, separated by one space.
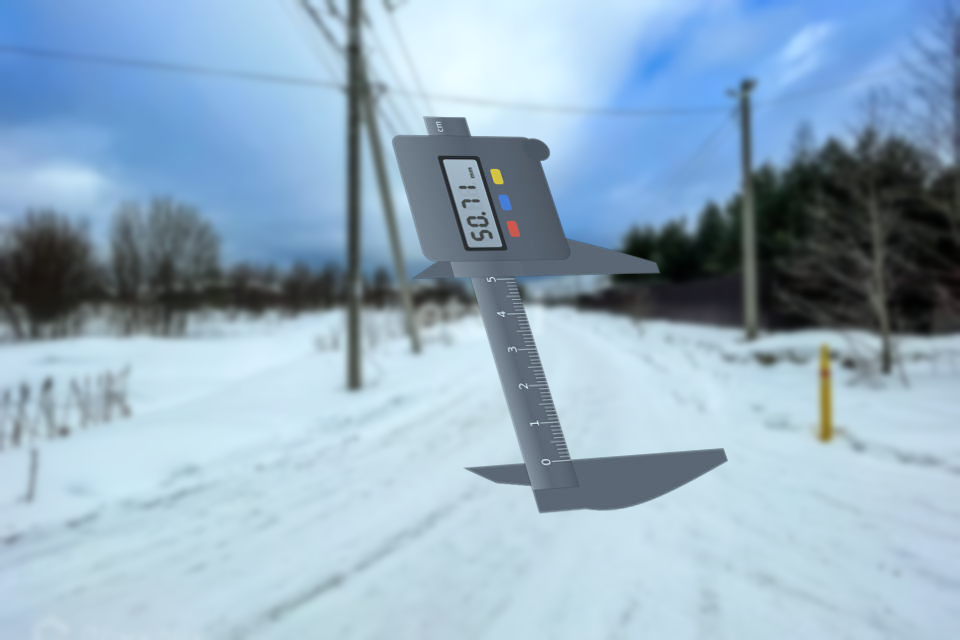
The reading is 50.71 mm
